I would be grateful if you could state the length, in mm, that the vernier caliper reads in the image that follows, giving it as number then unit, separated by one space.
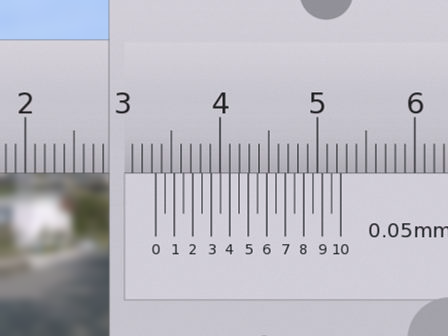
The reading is 33.4 mm
